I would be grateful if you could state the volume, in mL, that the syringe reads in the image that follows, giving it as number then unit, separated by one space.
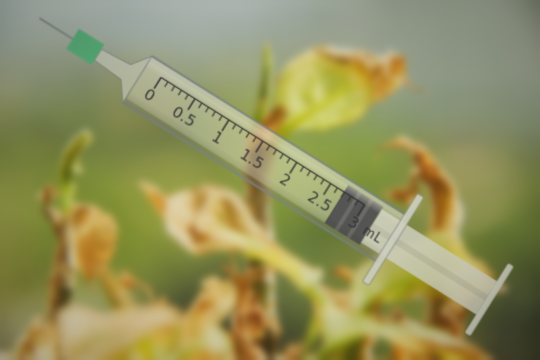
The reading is 2.7 mL
